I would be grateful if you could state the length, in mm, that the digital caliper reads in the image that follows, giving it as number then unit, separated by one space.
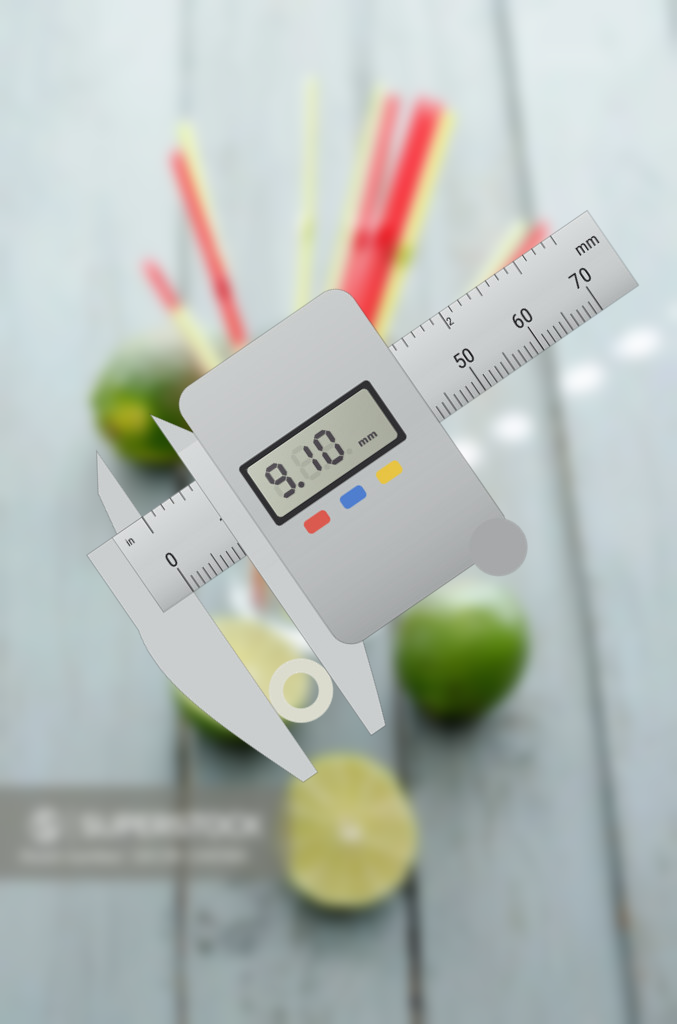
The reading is 9.10 mm
